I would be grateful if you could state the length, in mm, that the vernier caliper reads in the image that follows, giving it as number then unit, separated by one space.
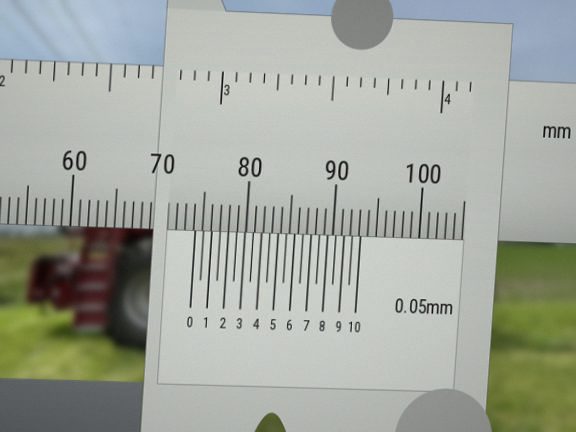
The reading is 74.2 mm
